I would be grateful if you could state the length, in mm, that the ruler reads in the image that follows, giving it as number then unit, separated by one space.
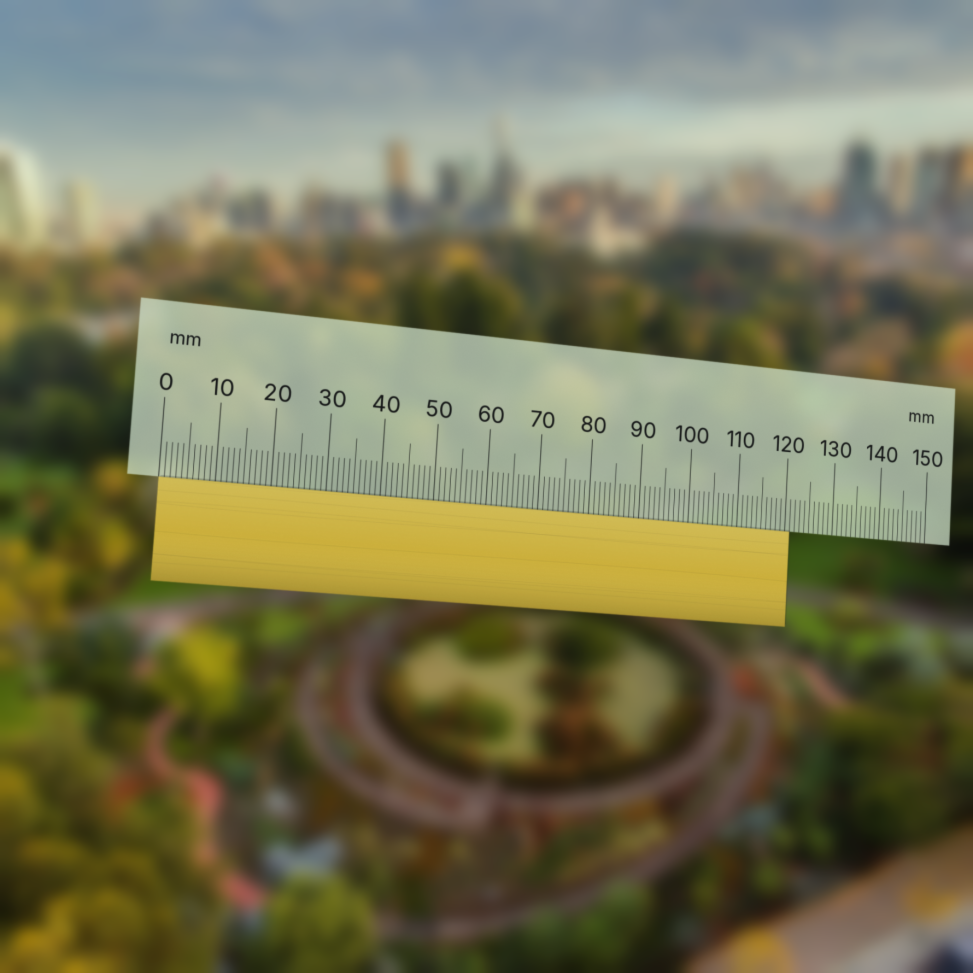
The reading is 121 mm
